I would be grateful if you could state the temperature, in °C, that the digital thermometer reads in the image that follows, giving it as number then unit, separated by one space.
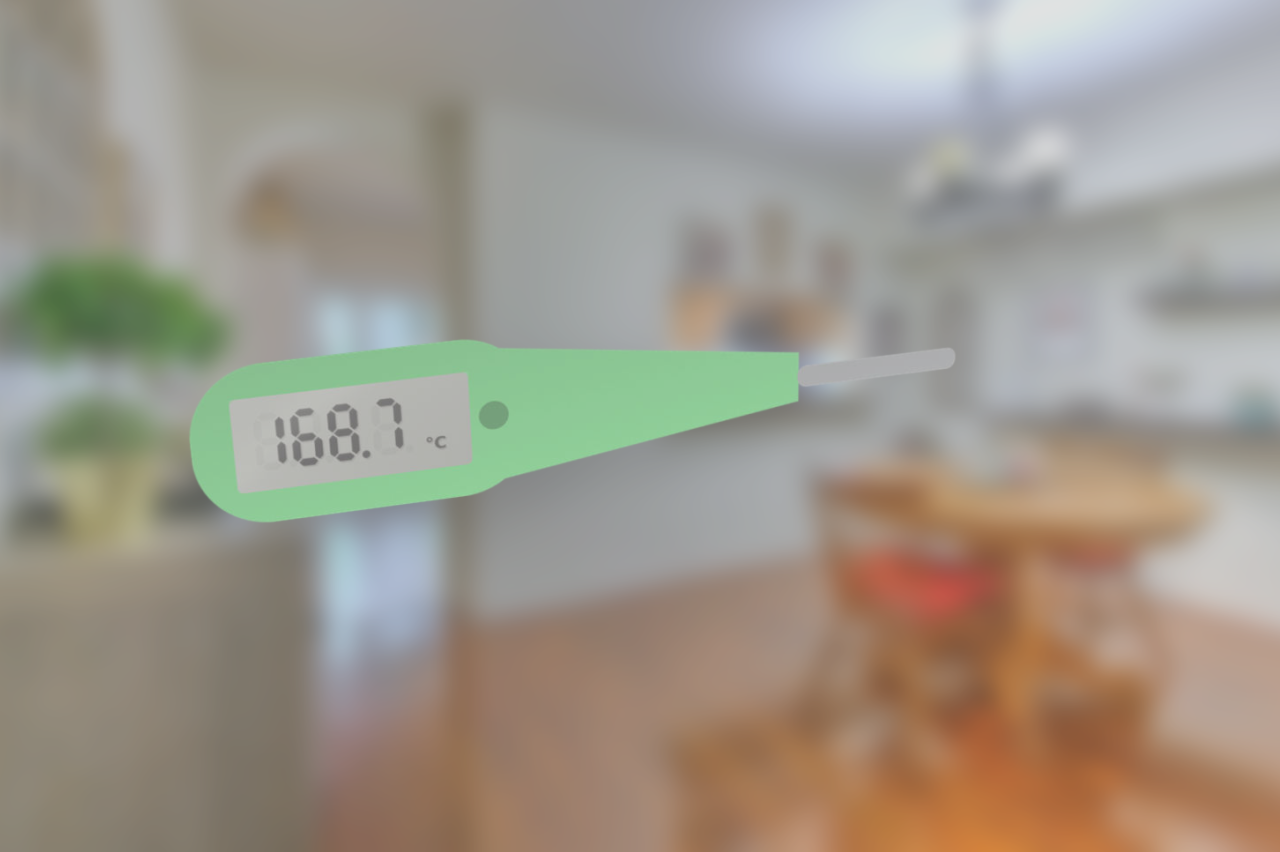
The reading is 168.7 °C
